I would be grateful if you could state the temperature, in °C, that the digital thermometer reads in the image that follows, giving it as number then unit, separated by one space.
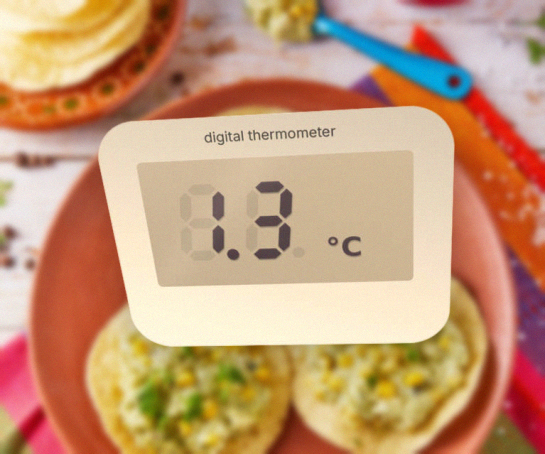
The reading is 1.3 °C
